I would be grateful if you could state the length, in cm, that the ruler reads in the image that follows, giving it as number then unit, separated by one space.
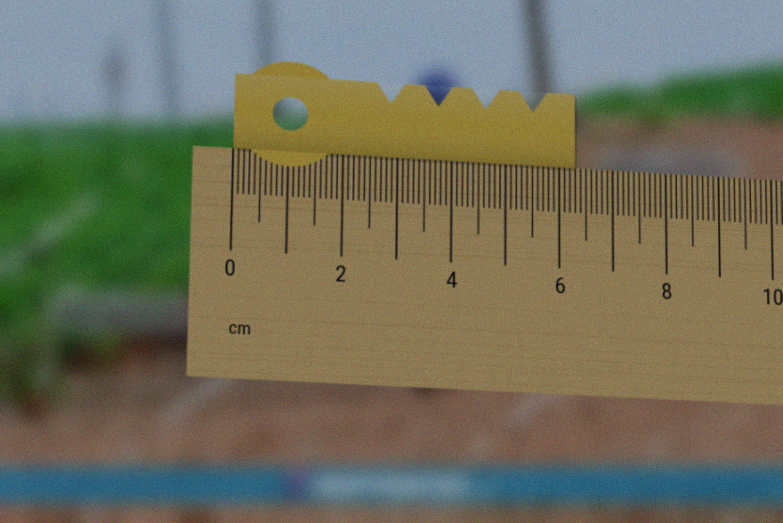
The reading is 6.3 cm
